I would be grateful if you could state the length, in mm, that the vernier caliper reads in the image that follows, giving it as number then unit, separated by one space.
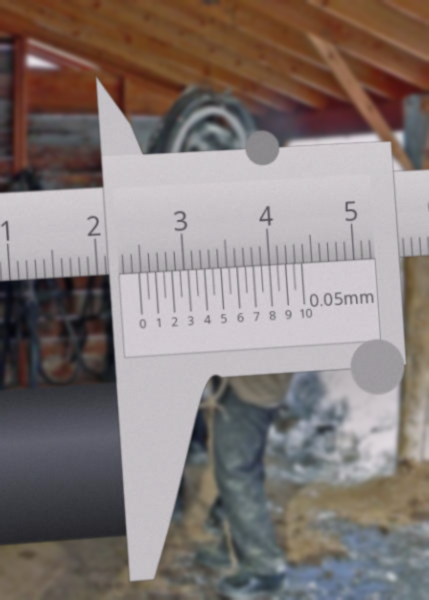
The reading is 24.8 mm
